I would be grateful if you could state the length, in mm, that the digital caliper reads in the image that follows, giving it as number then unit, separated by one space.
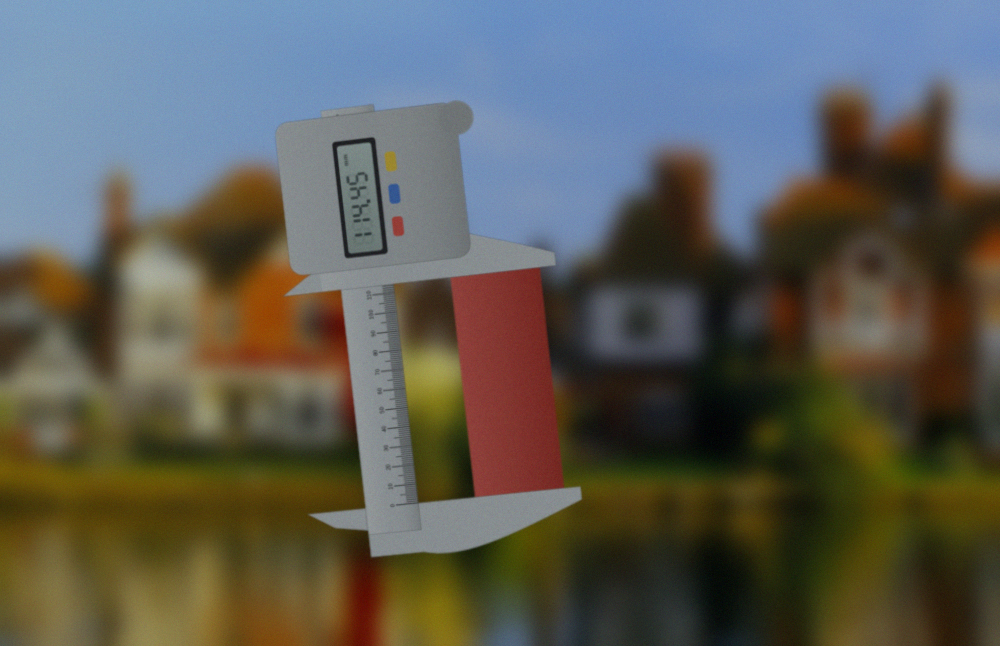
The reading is 114.45 mm
